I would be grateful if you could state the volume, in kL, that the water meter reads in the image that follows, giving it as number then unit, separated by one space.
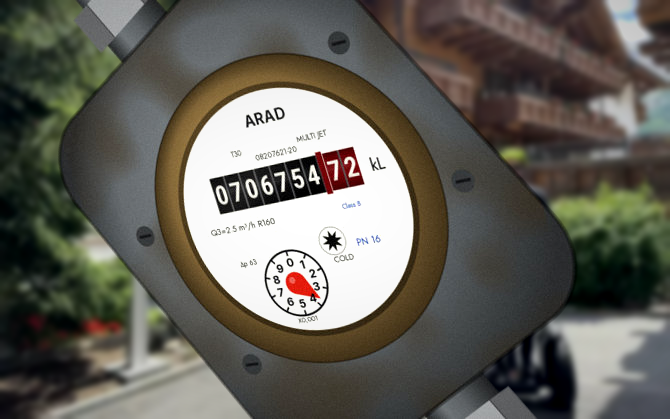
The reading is 706754.723 kL
